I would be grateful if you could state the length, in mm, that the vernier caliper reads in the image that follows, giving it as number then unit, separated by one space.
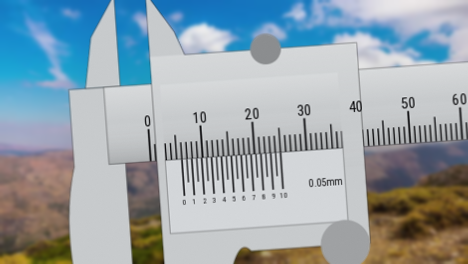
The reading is 6.0 mm
